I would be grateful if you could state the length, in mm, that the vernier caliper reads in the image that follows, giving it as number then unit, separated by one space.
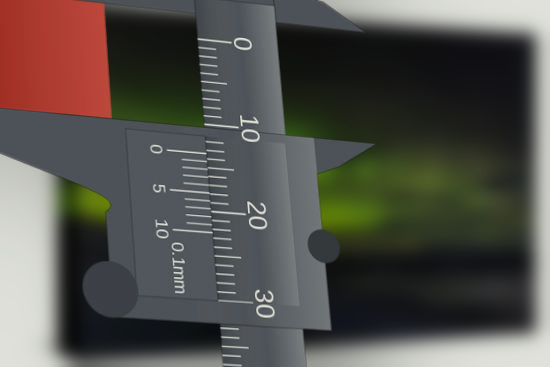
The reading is 13.4 mm
